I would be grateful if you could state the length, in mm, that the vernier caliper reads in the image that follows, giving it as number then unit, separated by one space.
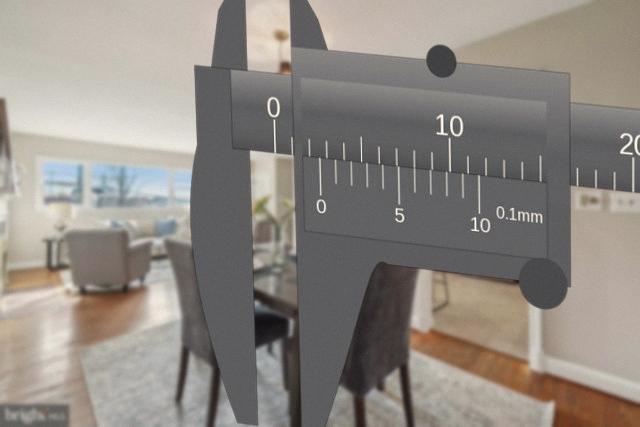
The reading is 2.6 mm
